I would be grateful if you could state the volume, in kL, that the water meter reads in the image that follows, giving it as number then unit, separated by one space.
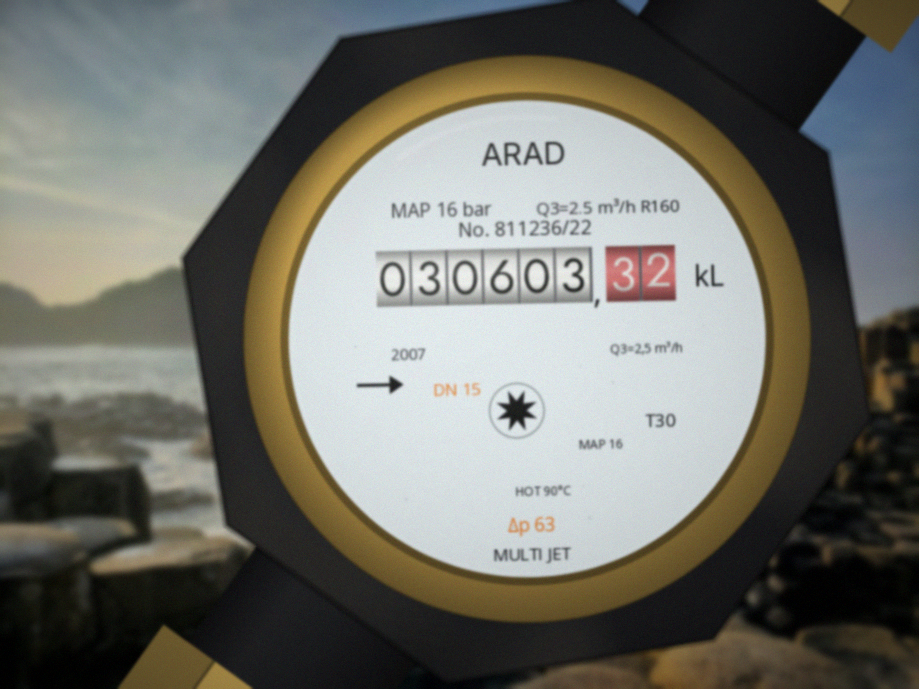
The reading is 30603.32 kL
